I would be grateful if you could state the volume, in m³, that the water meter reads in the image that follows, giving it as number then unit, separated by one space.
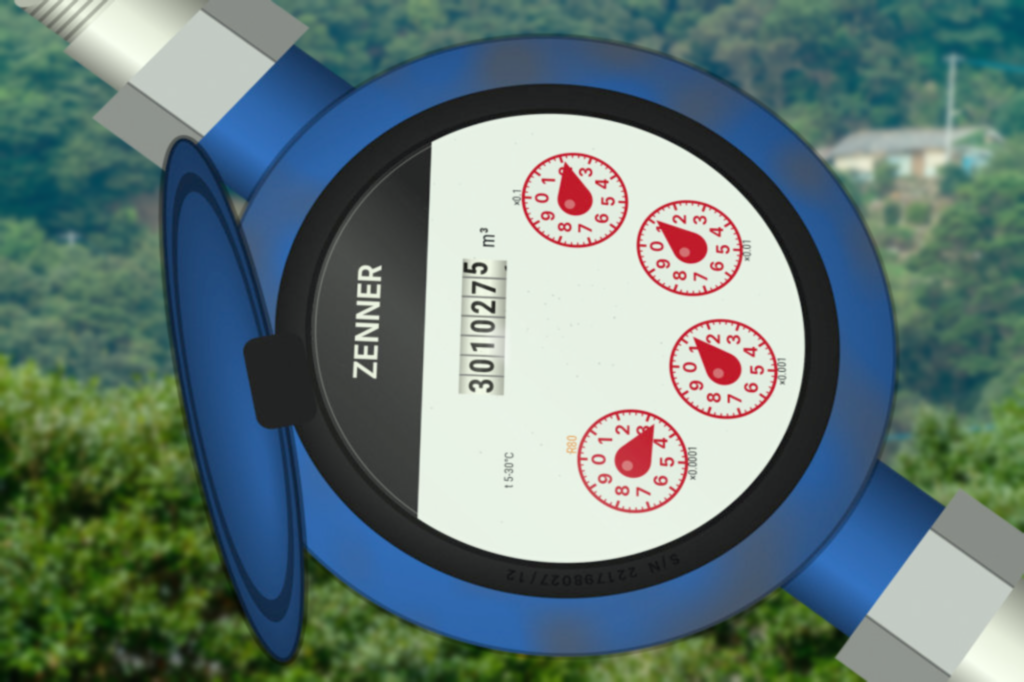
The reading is 3010275.2113 m³
